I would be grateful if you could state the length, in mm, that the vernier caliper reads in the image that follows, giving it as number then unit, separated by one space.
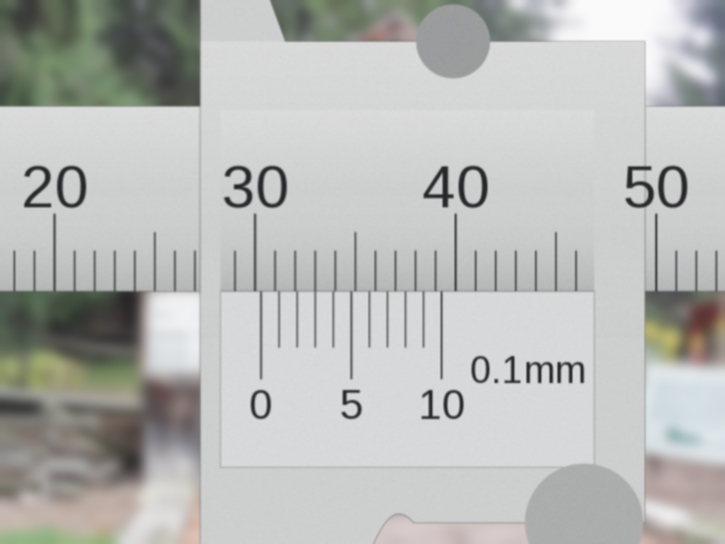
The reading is 30.3 mm
